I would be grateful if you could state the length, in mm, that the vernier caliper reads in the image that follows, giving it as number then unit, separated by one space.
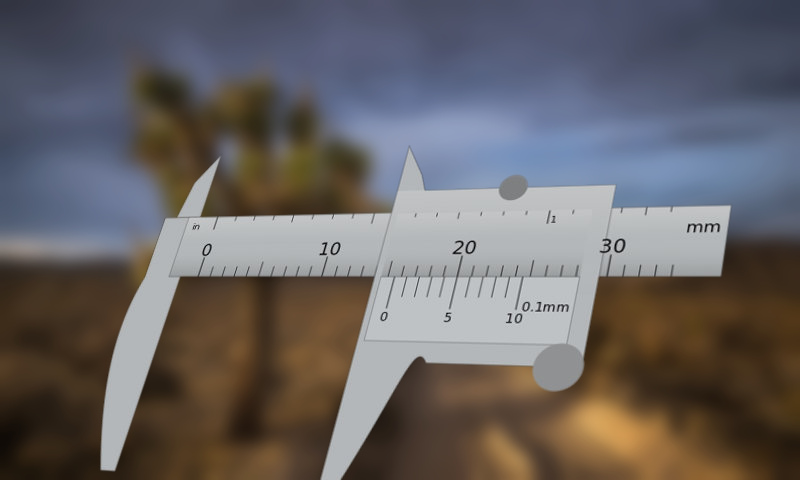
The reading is 15.5 mm
